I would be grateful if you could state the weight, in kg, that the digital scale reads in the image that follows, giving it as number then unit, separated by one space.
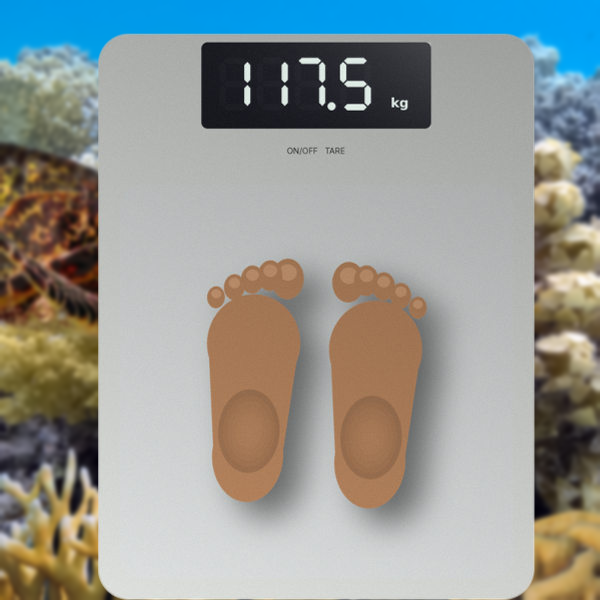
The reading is 117.5 kg
